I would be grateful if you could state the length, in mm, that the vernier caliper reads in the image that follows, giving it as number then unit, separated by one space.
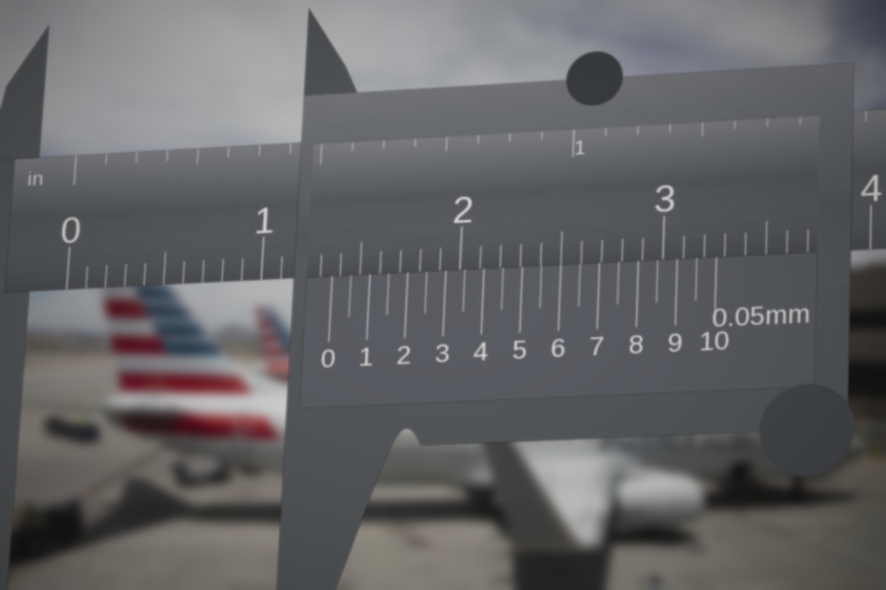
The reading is 13.6 mm
